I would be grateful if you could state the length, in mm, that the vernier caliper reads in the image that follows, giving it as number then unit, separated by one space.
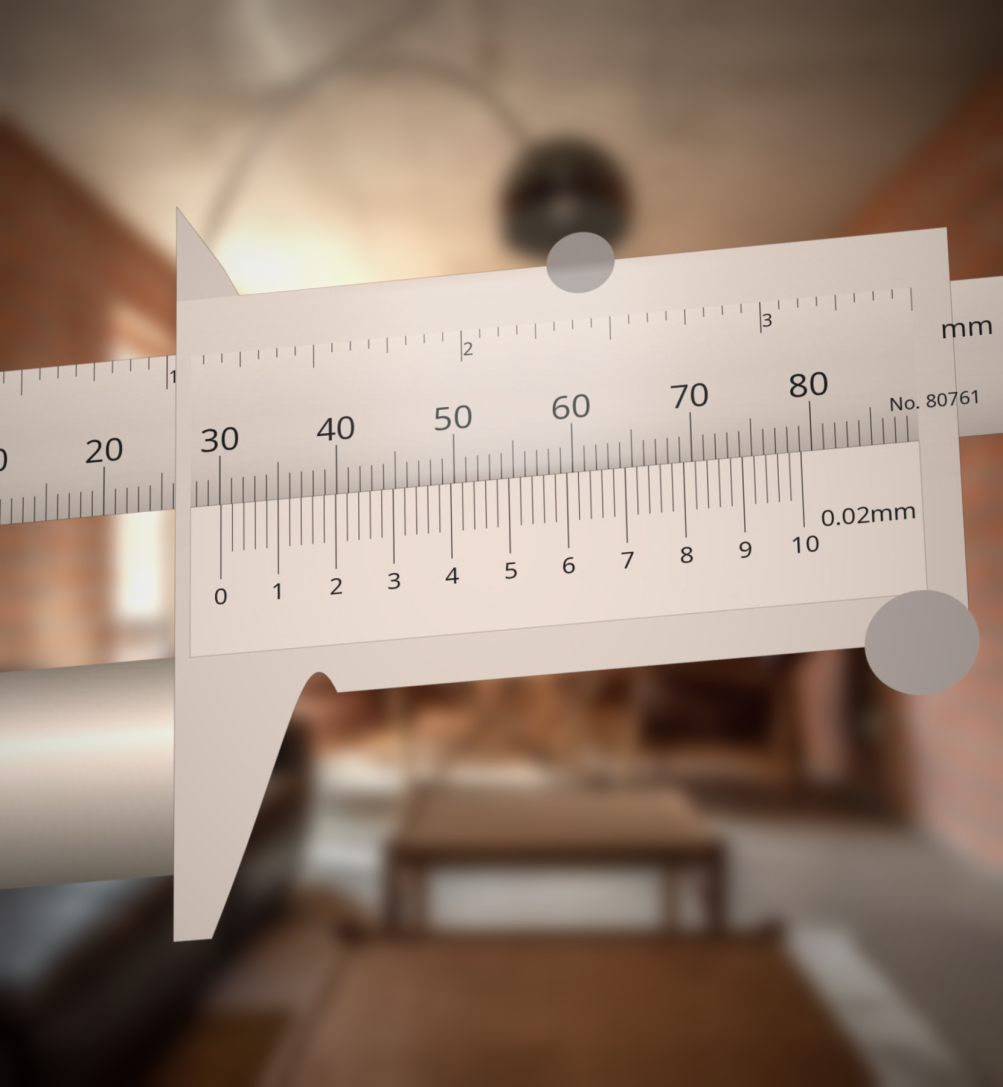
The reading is 30.1 mm
